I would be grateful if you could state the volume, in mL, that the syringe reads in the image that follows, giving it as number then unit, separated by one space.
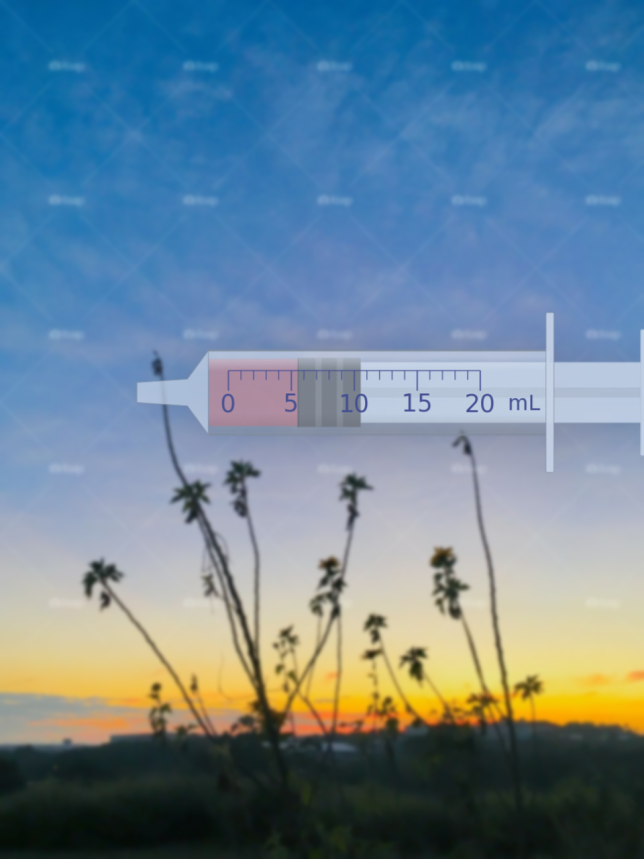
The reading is 5.5 mL
